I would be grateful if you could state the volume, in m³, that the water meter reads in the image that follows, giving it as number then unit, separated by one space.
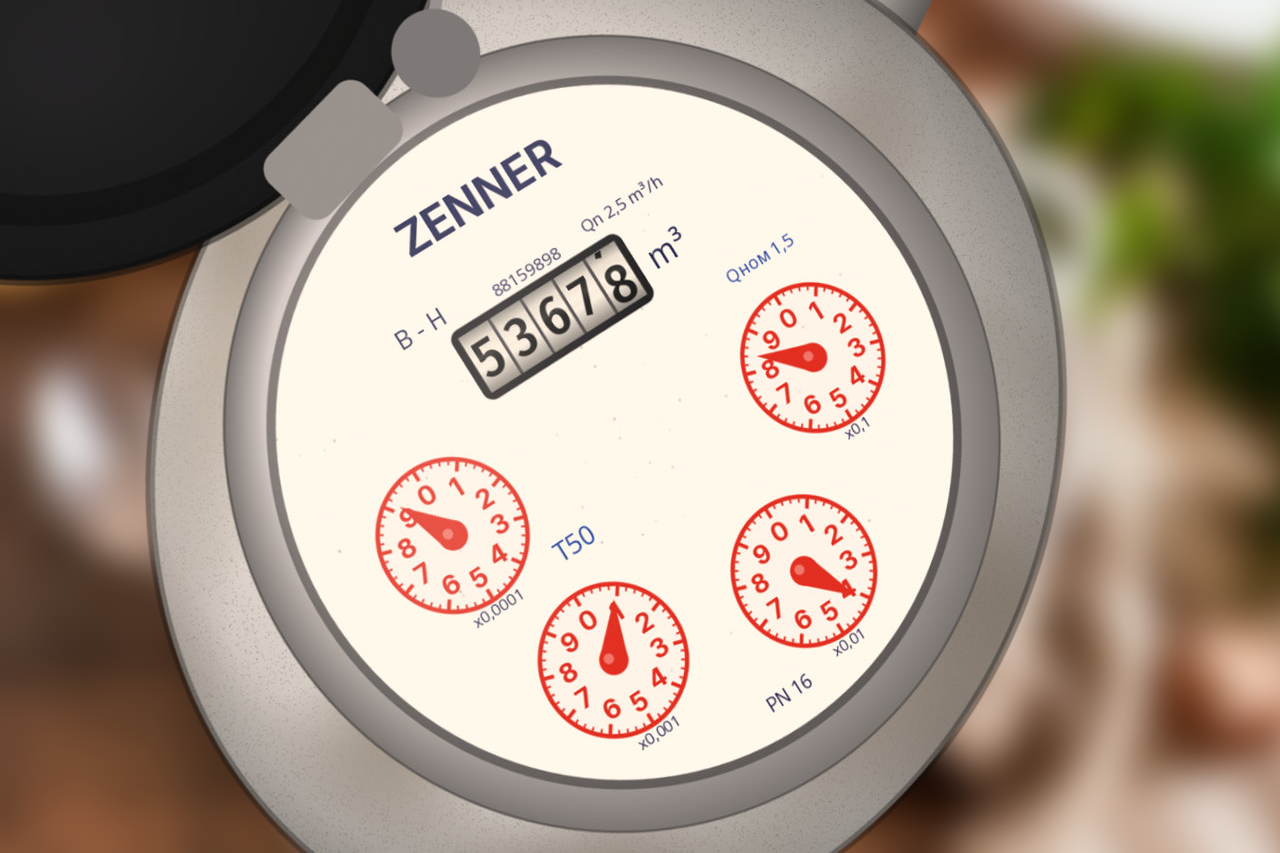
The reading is 53677.8409 m³
